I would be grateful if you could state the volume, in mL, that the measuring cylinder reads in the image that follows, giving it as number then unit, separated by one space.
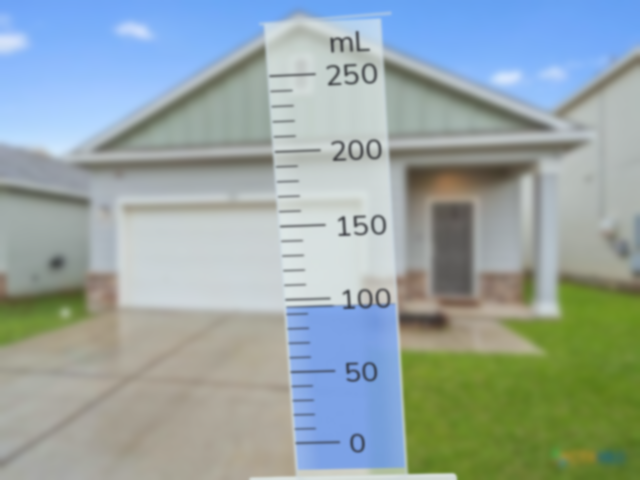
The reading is 95 mL
